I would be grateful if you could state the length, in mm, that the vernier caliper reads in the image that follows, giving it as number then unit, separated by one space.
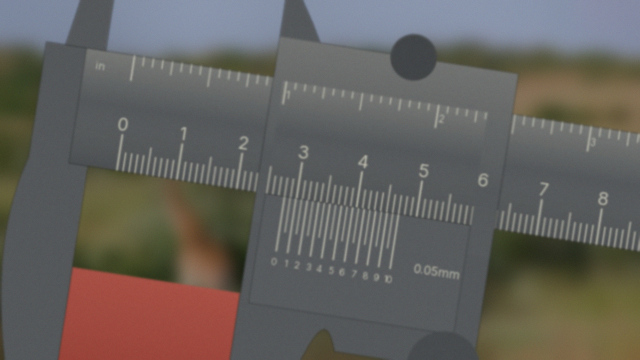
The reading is 28.0 mm
